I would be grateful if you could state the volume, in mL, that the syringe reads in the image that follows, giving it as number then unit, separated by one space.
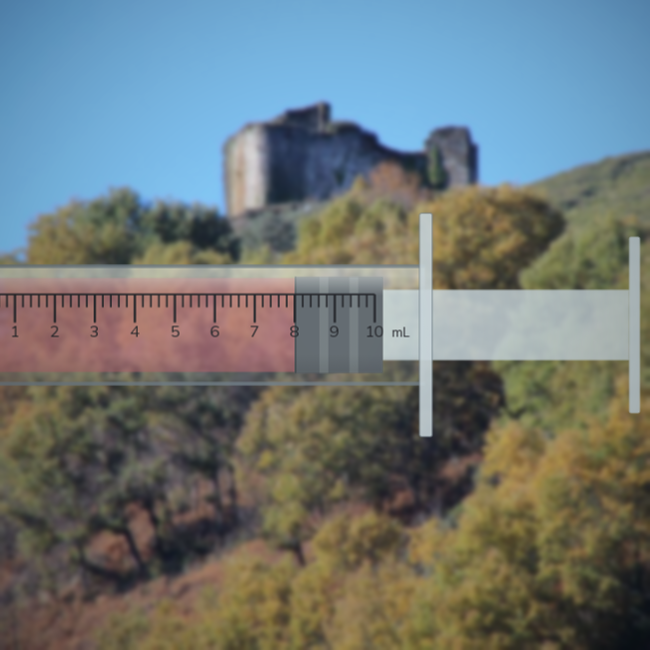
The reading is 8 mL
